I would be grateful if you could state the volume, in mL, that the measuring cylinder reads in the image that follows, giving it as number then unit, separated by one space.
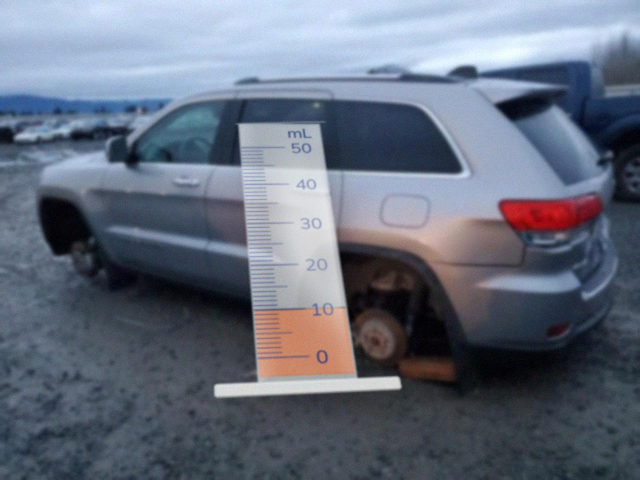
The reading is 10 mL
